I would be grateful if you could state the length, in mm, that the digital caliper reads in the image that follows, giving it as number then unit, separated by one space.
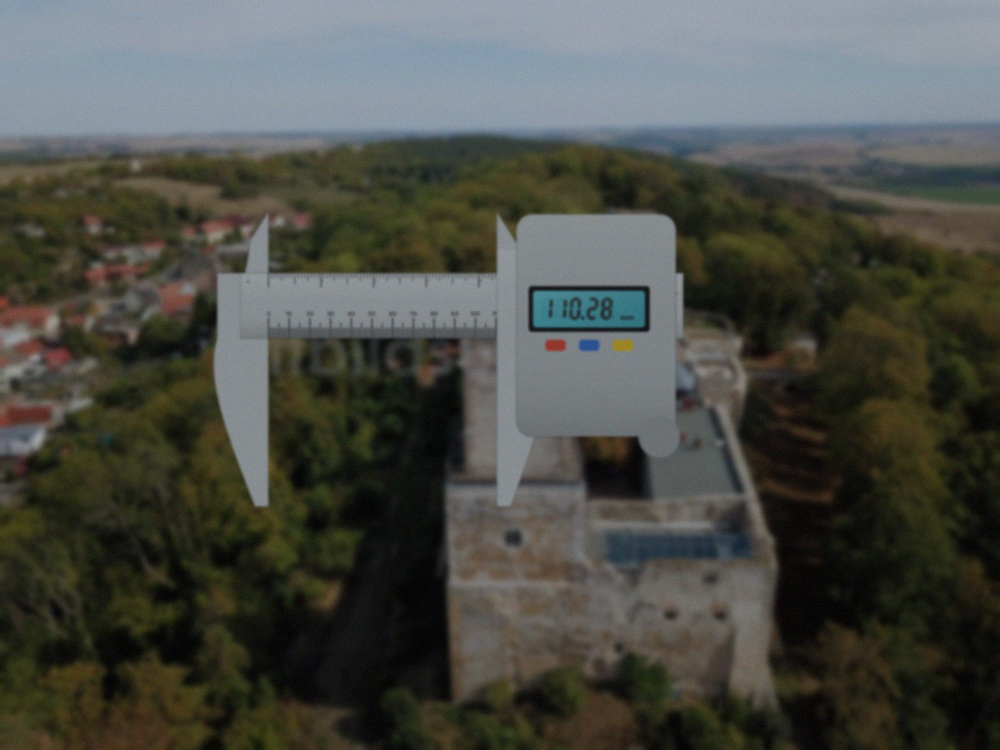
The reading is 110.28 mm
